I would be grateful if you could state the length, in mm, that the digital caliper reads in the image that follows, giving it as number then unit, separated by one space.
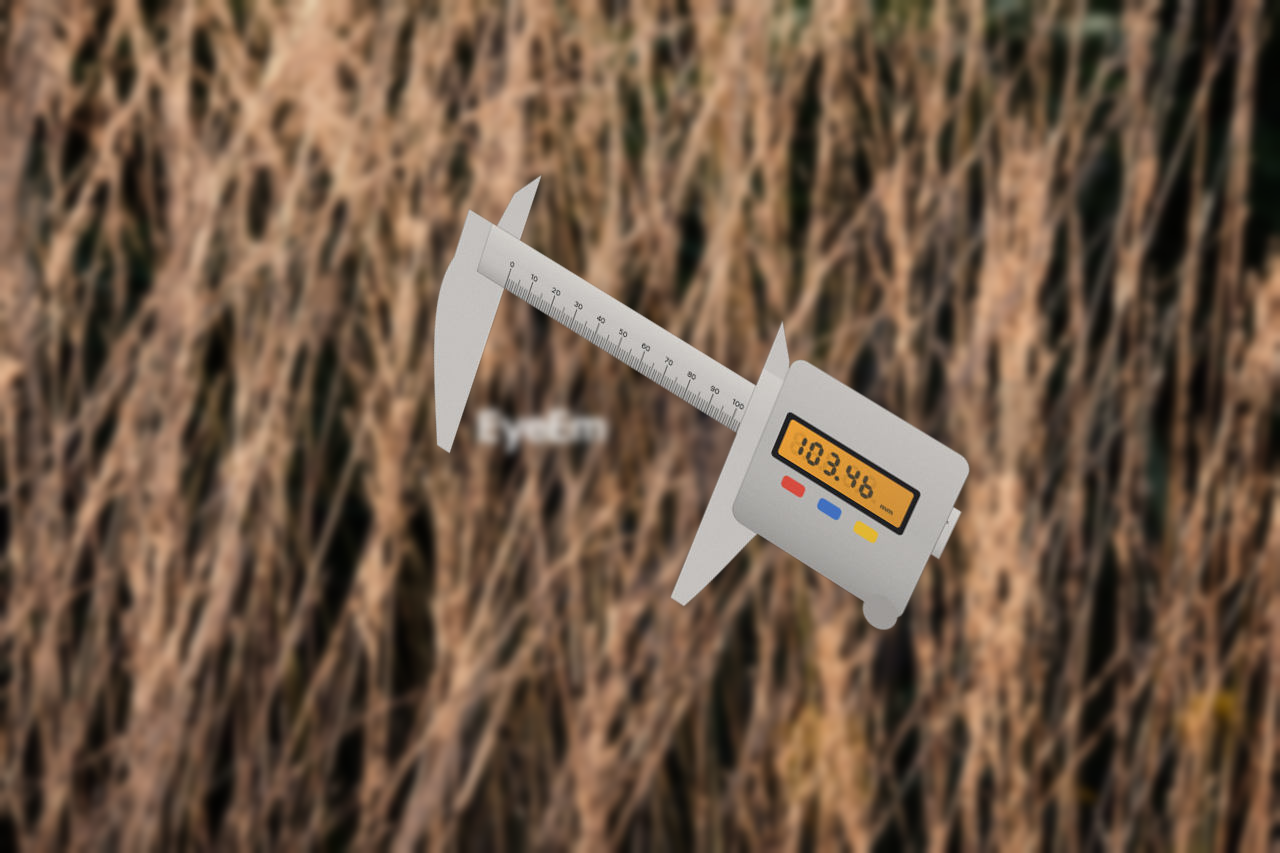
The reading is 103.46 mm
